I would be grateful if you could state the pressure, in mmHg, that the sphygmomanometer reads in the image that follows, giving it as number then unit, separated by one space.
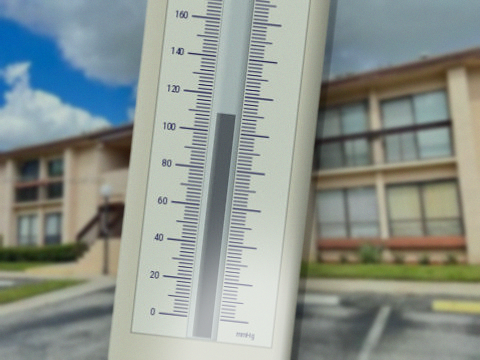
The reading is 110 mmHg
